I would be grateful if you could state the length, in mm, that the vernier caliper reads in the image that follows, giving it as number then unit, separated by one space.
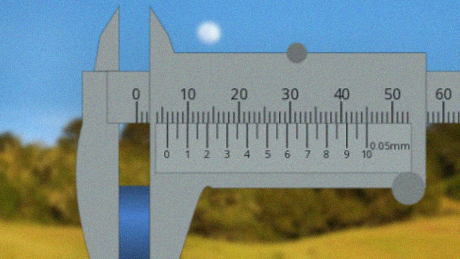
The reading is 6.0 mm
